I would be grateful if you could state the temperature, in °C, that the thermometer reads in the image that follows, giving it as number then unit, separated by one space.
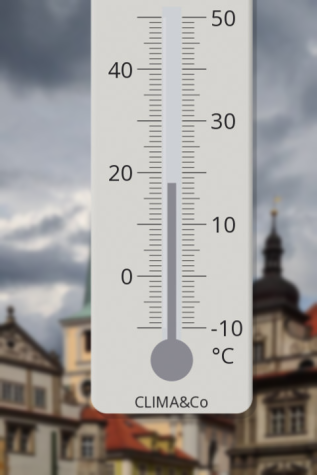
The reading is 18 °C
